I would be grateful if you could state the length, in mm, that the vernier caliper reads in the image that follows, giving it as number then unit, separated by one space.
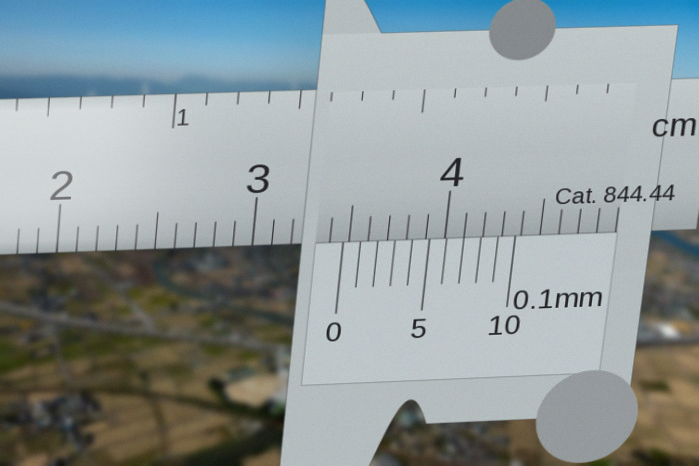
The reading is 34.7 mm
